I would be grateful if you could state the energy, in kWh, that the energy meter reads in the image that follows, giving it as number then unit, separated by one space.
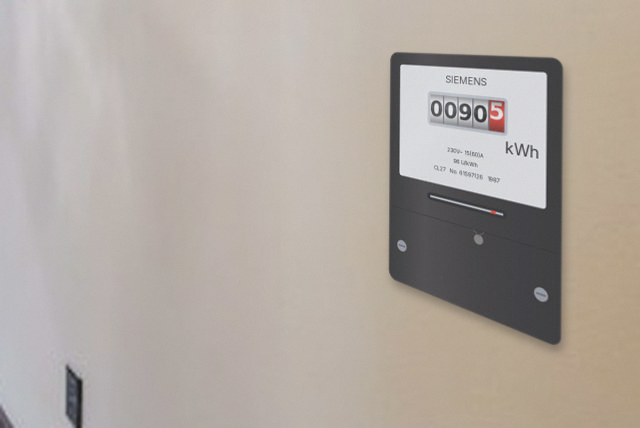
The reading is 90.5 kWh
